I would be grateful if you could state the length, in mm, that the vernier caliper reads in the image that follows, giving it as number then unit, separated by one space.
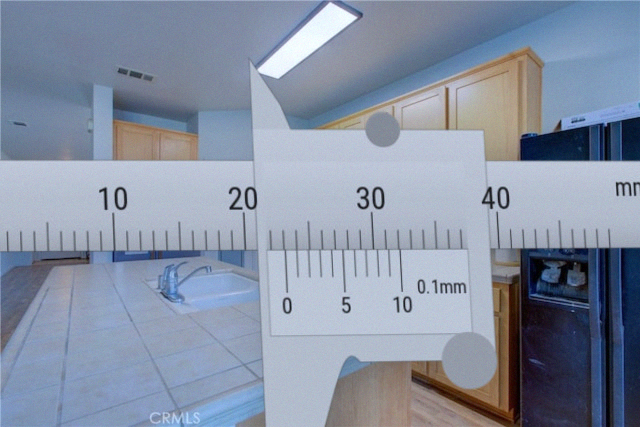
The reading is 23.1 mm
